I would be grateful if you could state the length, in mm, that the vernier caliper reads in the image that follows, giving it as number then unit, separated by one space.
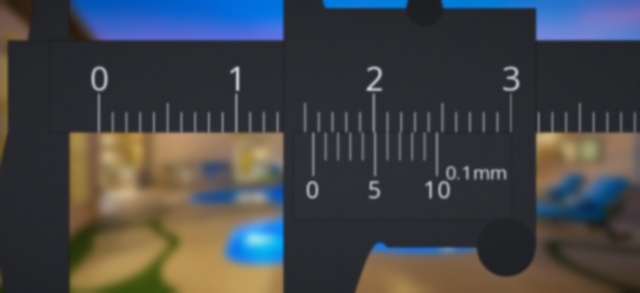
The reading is 15.6 mm
